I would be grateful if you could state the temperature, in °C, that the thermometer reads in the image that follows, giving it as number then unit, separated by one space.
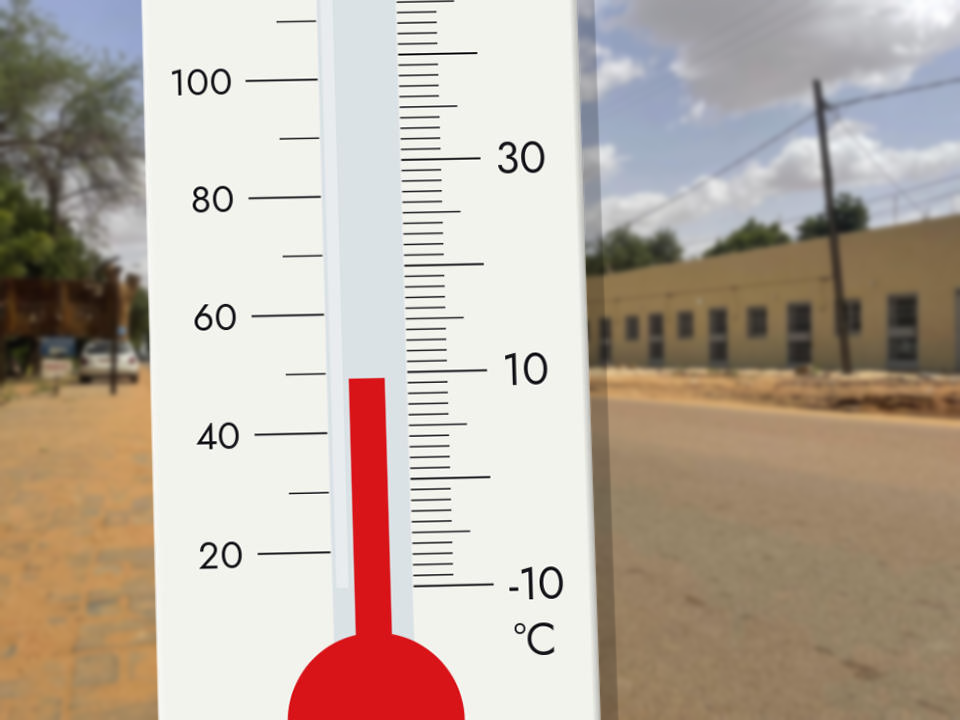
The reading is 9.5 °C
